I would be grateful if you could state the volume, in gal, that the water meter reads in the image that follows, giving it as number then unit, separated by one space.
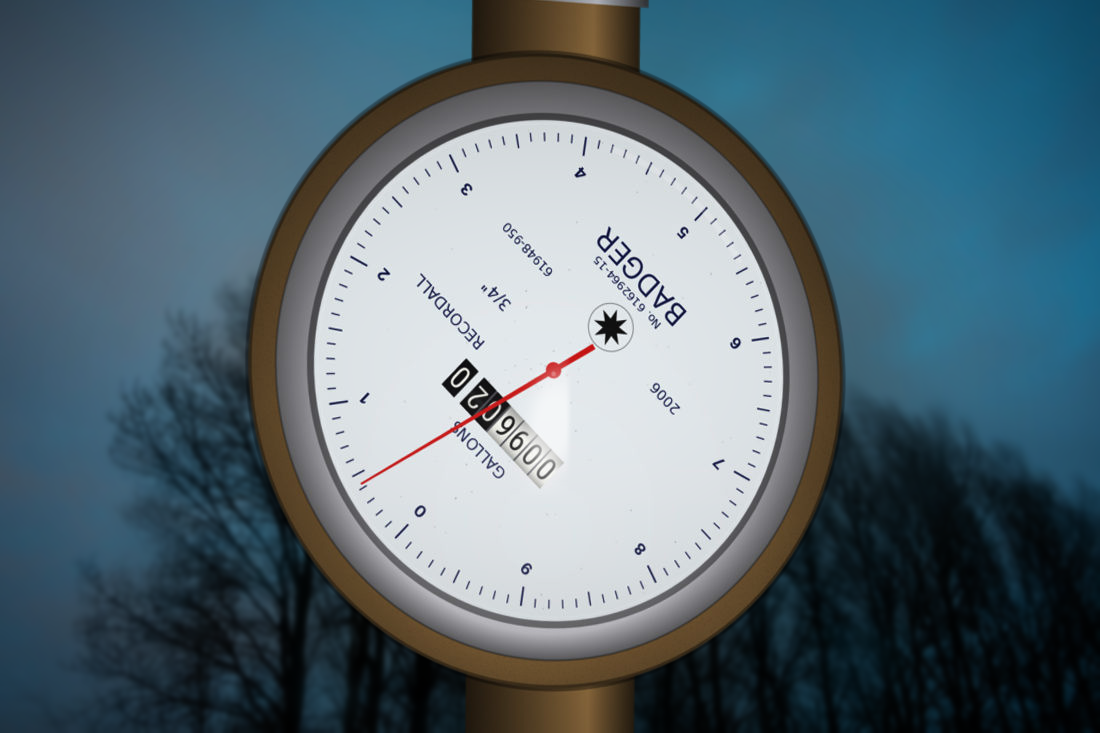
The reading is 96020.4 gal
